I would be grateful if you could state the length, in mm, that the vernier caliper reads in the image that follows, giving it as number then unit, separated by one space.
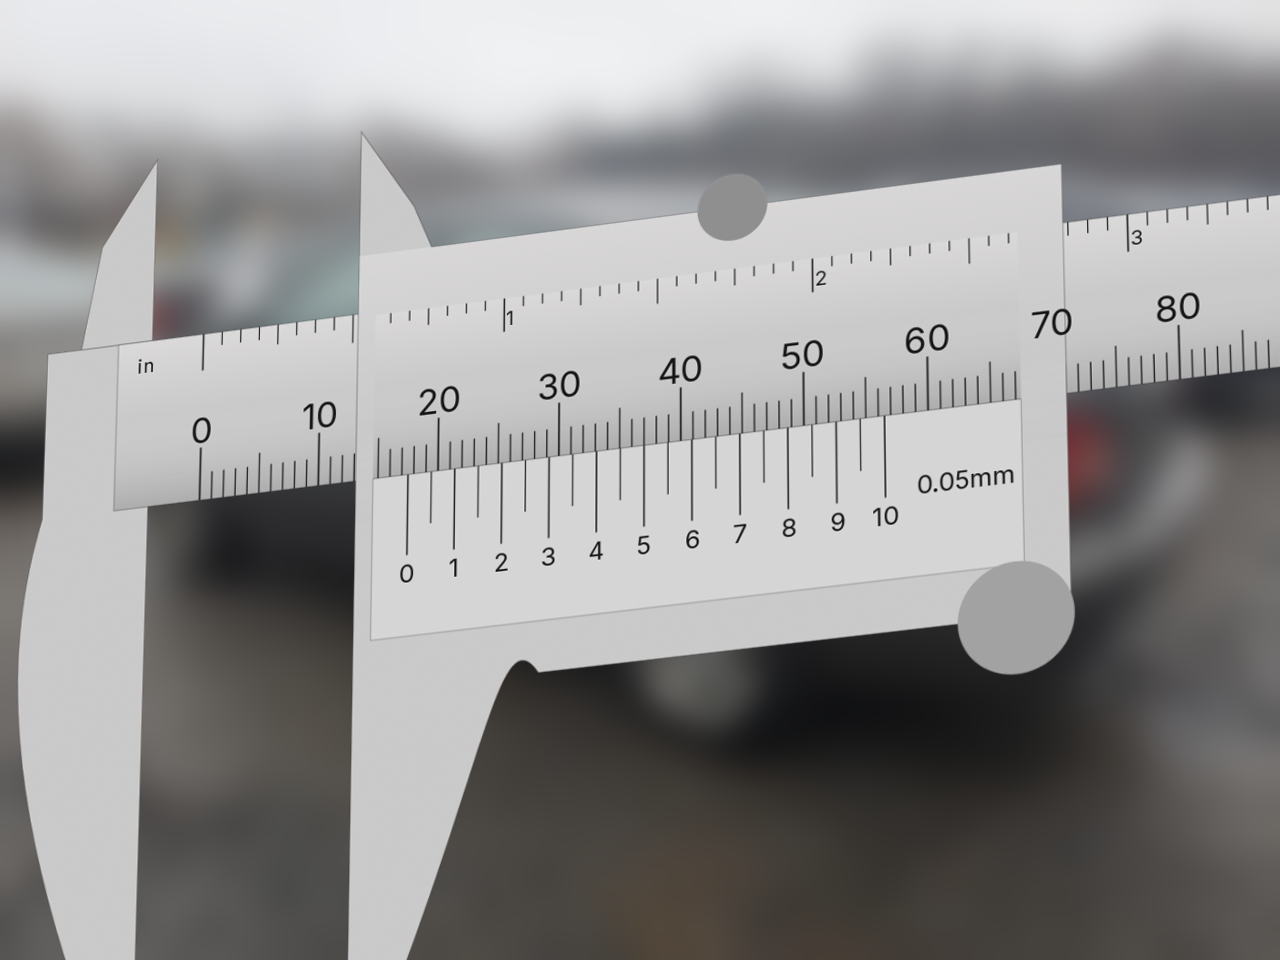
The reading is 17.5 mm
